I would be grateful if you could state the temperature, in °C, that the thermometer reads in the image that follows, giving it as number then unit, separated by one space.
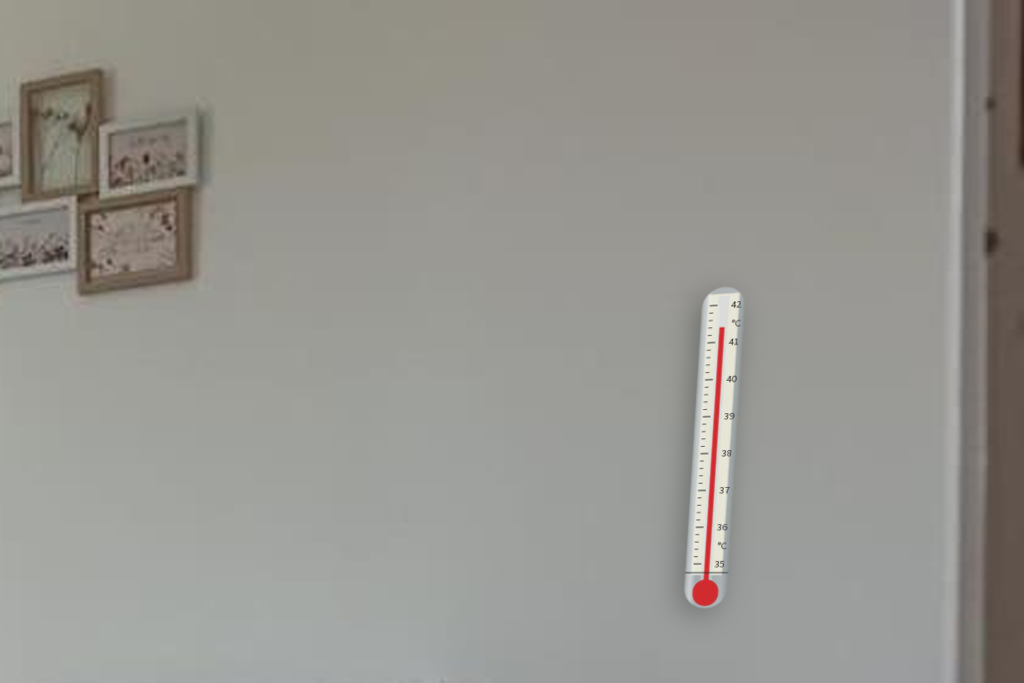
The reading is 41.4 °C
